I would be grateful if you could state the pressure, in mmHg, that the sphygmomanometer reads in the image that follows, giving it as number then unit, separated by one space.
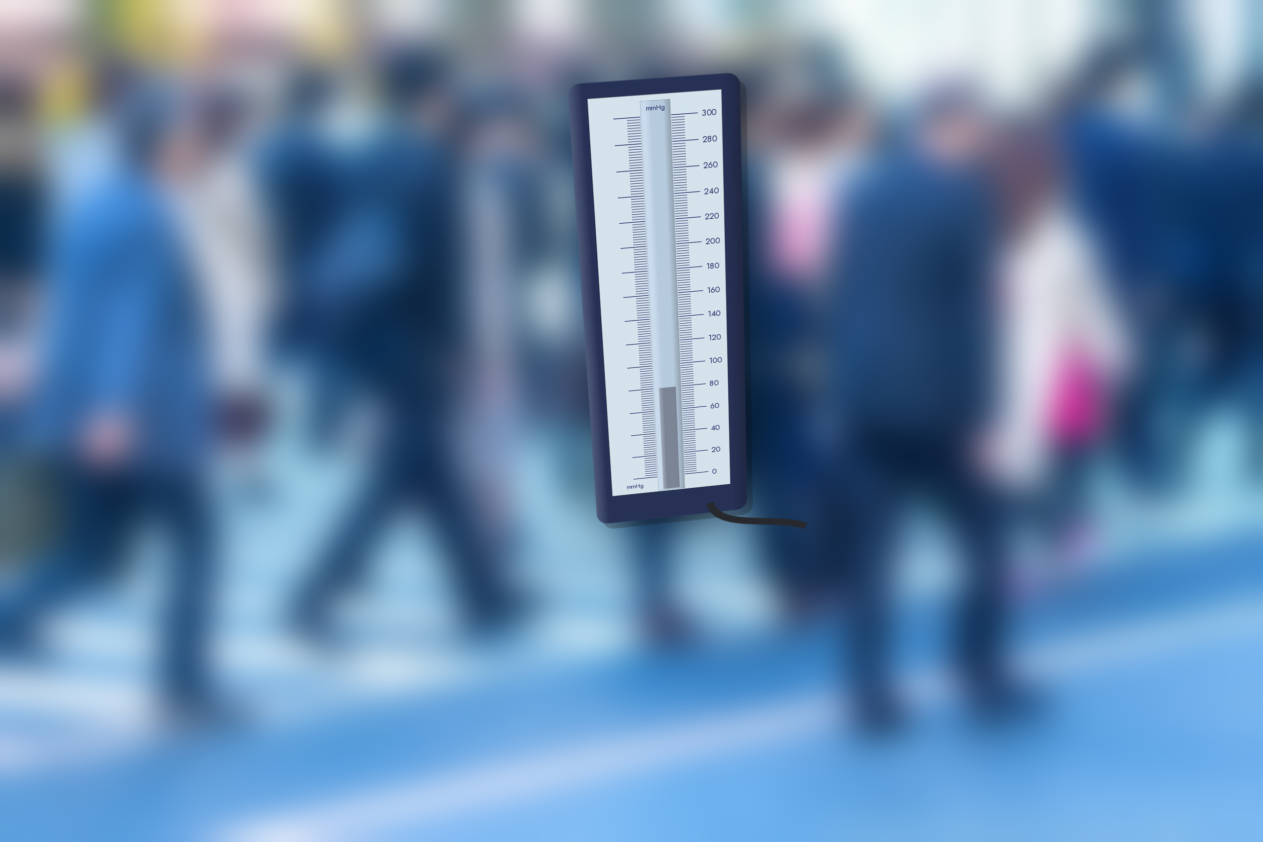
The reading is 80 mmHg
